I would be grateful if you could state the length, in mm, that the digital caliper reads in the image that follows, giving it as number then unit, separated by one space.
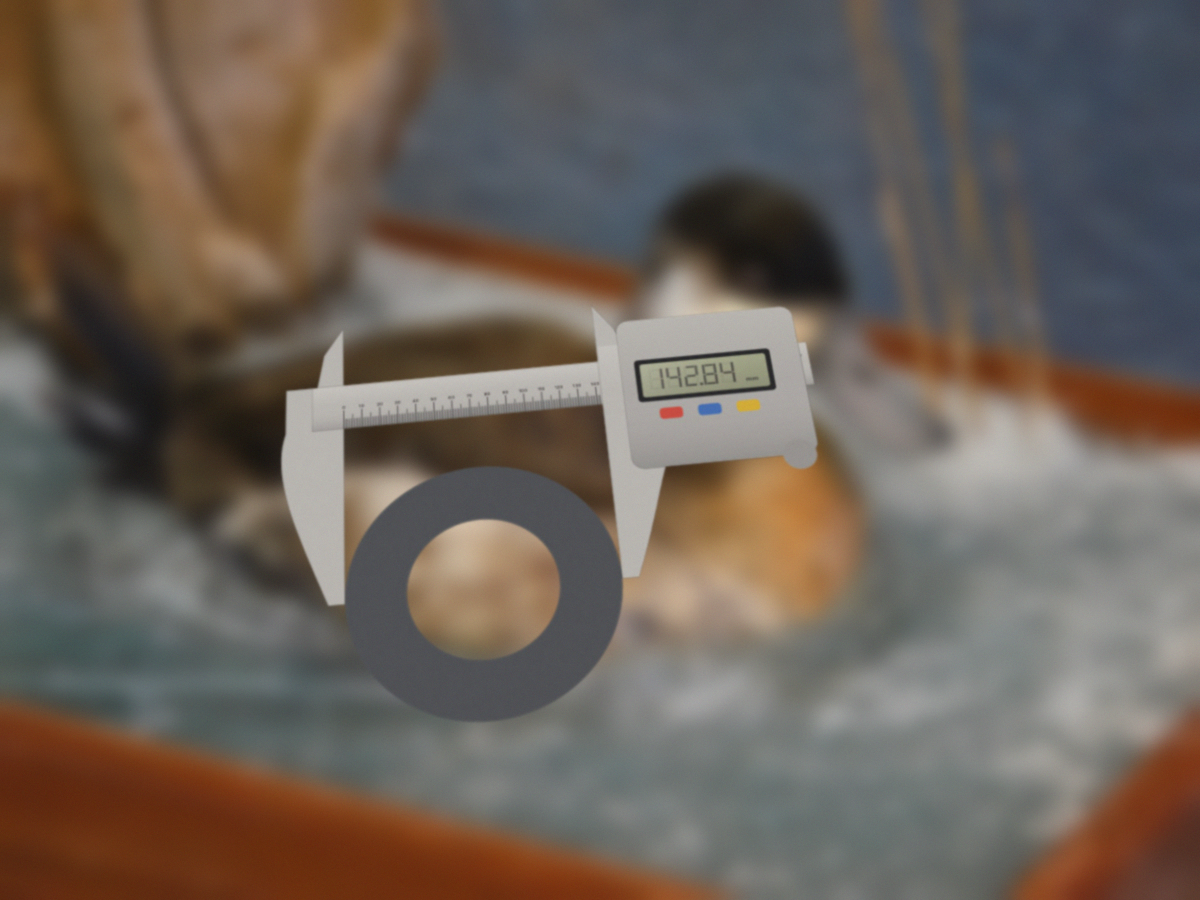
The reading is 142.84 mm
